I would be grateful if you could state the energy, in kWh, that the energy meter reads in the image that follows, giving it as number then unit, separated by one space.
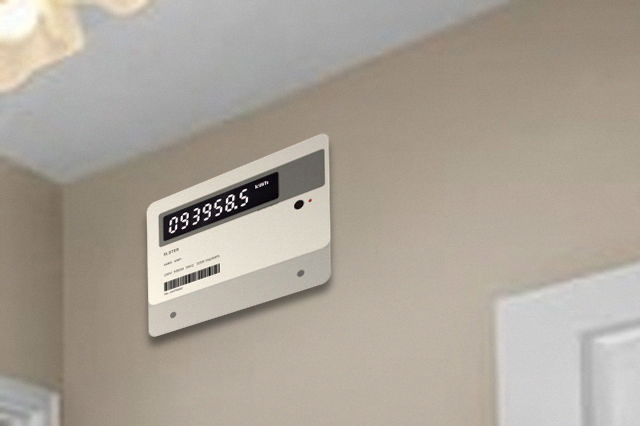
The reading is 93958.5 kWh
